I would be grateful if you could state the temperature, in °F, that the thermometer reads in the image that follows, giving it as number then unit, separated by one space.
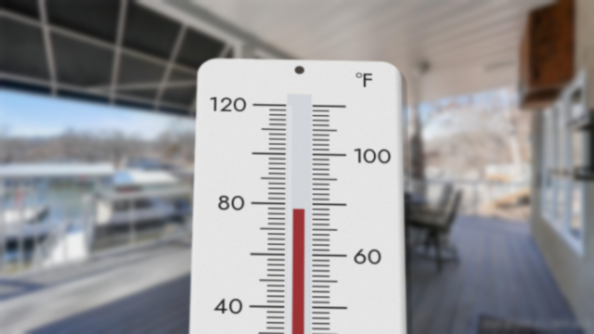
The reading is 78 °F
